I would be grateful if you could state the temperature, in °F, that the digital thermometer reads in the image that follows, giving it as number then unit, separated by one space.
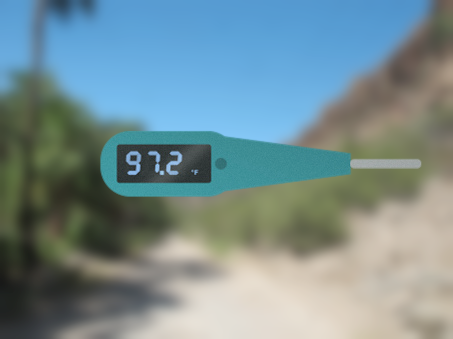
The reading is 97.2 °F
